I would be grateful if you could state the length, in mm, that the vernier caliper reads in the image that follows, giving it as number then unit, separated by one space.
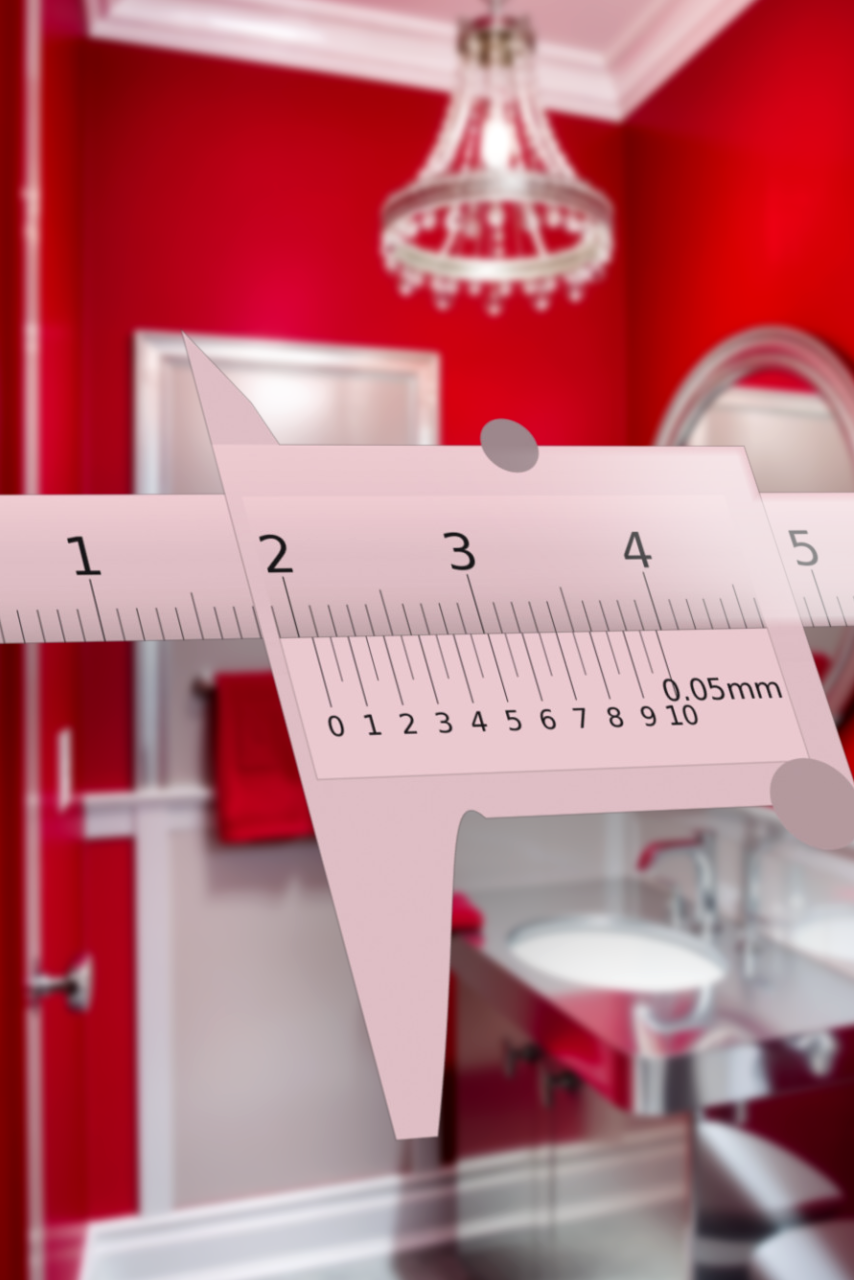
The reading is 20.7 mm
